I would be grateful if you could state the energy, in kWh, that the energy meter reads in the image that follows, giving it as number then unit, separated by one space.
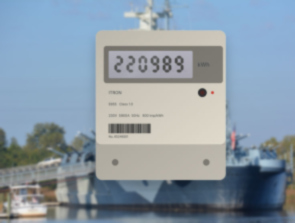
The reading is 220989 kWh
